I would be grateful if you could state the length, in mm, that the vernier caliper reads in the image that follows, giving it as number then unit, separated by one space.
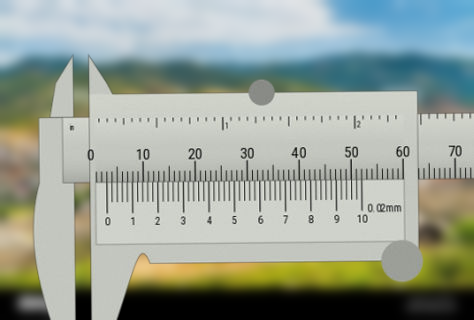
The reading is 3.0 mm
